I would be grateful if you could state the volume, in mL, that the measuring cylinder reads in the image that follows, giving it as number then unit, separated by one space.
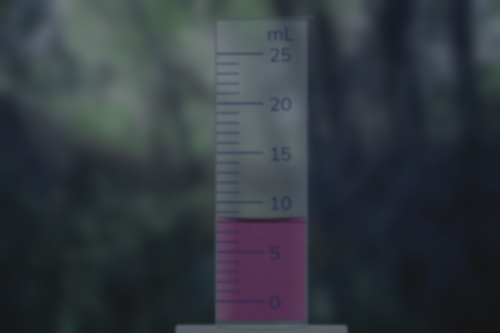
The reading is 8 mL
